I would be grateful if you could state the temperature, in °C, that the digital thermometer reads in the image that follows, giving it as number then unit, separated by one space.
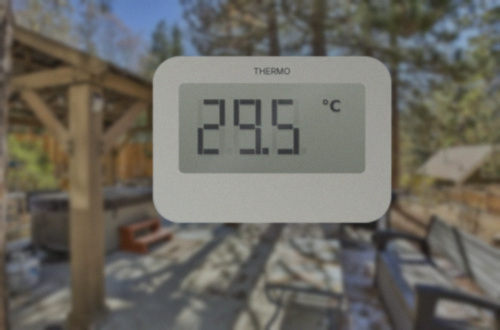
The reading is 29.5 °C
